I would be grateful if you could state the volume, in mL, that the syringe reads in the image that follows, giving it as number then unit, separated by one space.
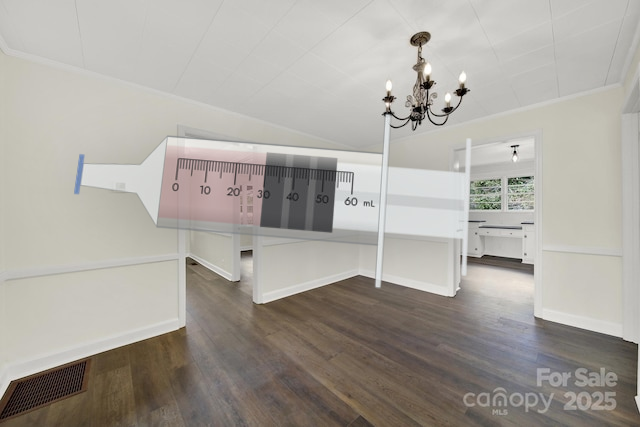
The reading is 30 mL
